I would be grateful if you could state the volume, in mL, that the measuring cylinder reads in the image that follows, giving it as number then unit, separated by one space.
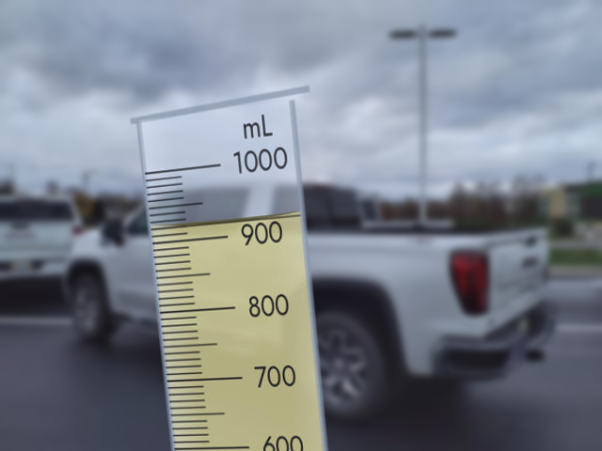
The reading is 920 mL
